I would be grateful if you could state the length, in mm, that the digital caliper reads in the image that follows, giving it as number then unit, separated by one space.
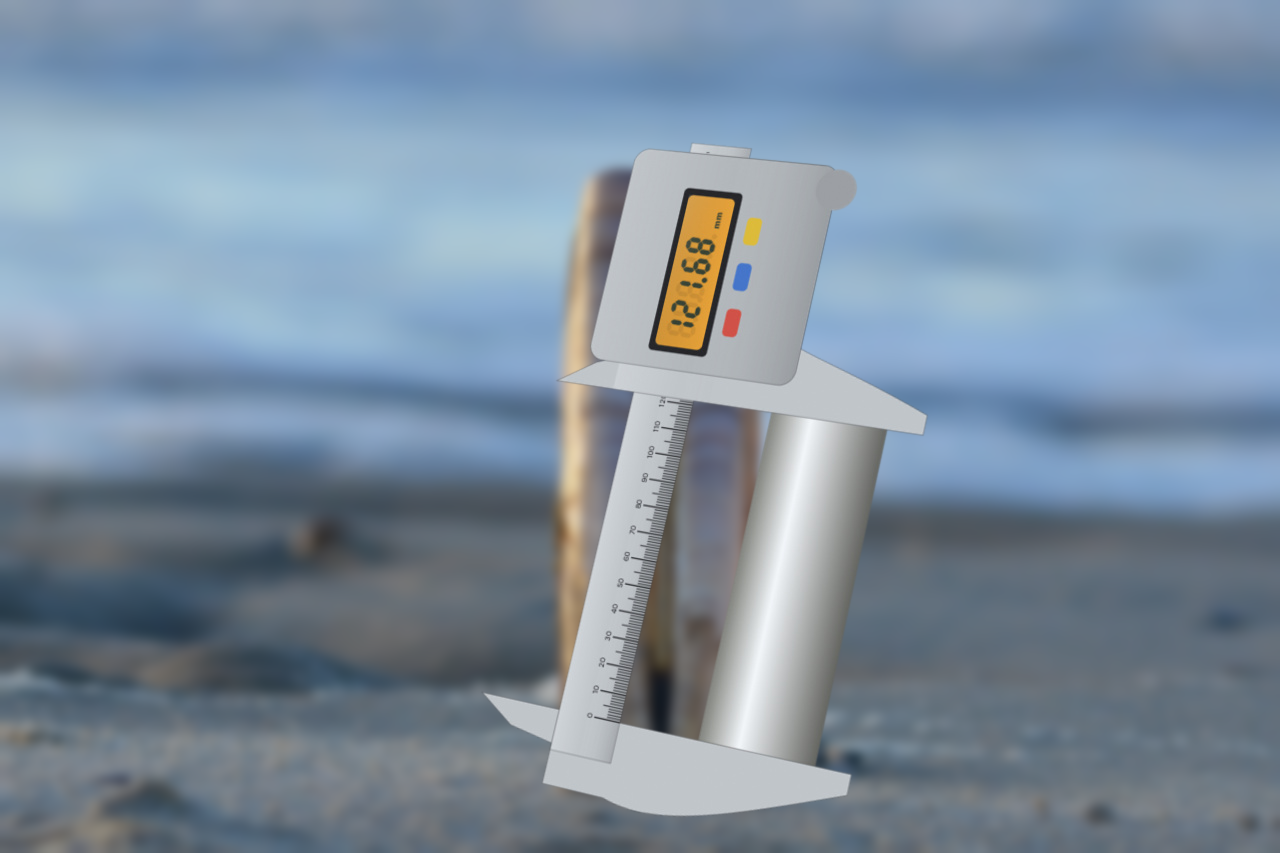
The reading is 121.68 mm
